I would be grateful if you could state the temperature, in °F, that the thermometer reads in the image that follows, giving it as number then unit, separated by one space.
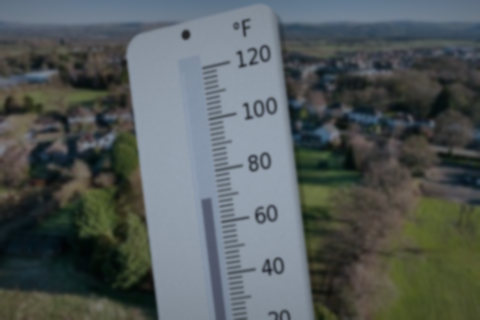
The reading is 70 °F
